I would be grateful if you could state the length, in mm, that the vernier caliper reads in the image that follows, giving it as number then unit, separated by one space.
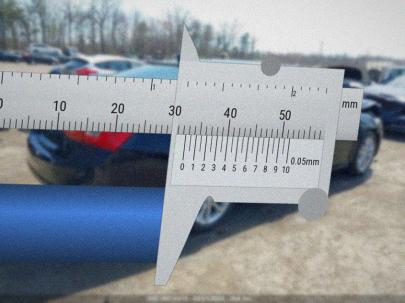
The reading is 32.4 mm
